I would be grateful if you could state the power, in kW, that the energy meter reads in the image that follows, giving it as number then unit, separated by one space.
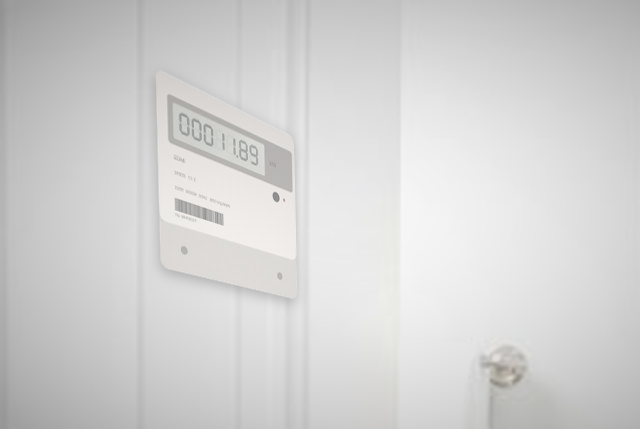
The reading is 11.89 kW
